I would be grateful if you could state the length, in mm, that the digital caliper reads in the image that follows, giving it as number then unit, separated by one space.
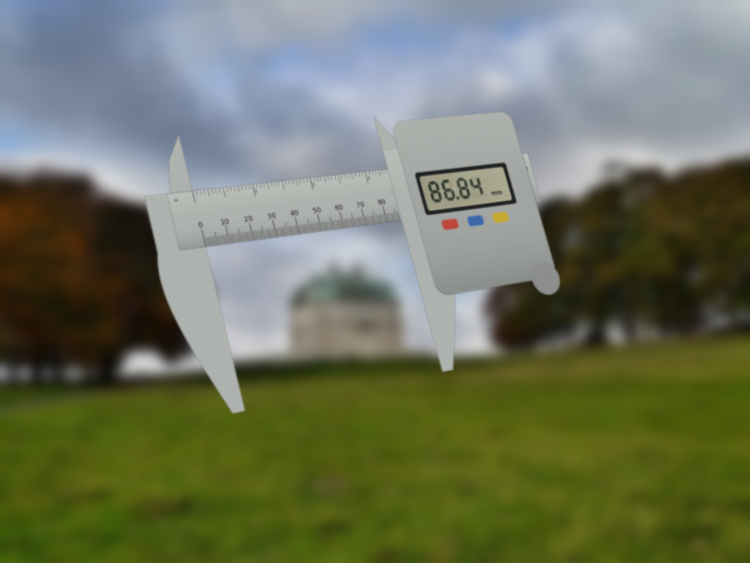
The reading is 86.84 mm
